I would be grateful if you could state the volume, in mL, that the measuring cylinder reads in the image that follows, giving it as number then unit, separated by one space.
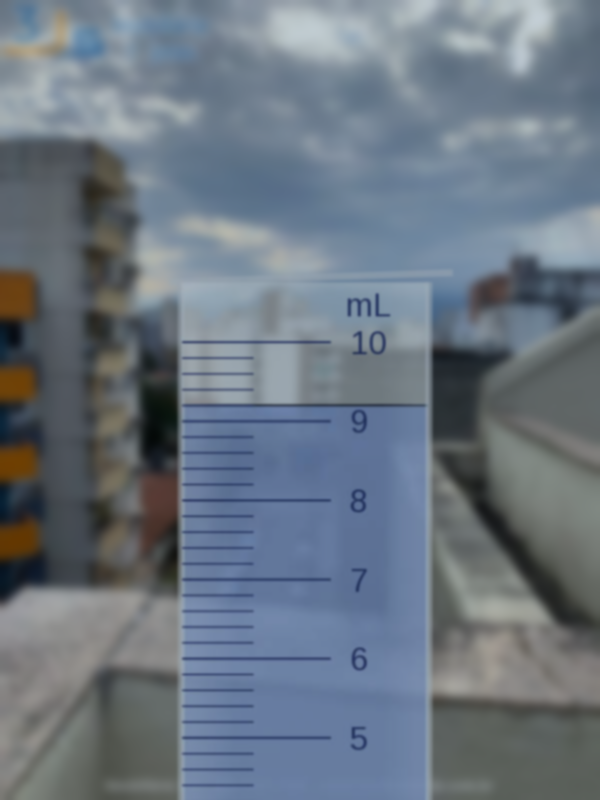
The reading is 9.2 mL
